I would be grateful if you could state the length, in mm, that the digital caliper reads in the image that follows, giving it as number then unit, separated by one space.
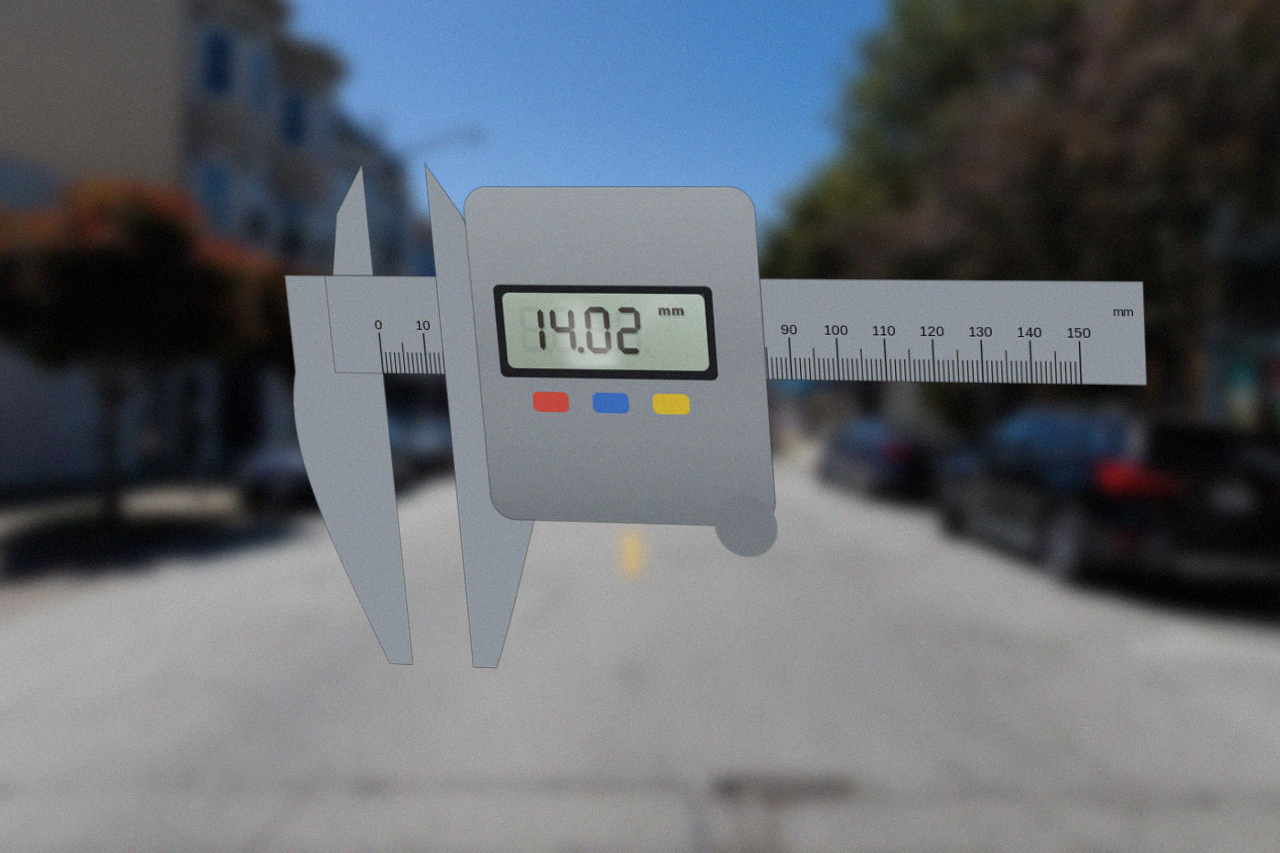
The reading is 14.02 mm
